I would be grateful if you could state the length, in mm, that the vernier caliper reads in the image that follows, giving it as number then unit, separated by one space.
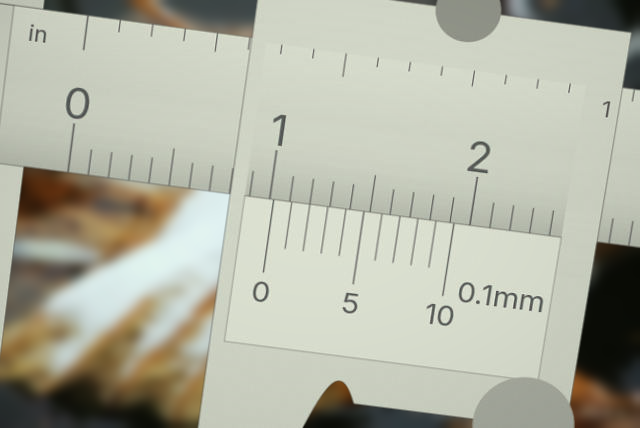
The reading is 10.2 mm
